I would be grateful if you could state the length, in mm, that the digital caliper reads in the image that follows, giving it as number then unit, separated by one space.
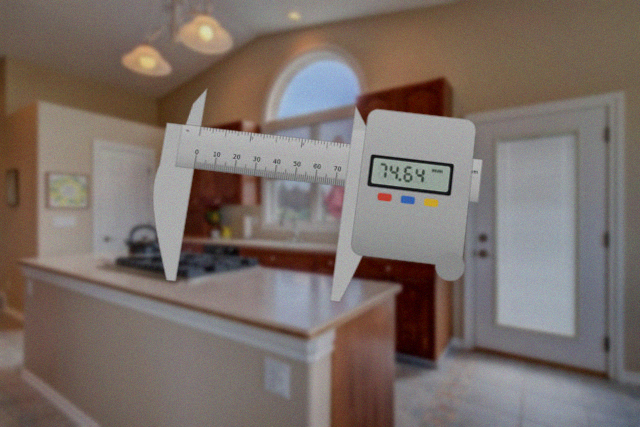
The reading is 74.64 mm
